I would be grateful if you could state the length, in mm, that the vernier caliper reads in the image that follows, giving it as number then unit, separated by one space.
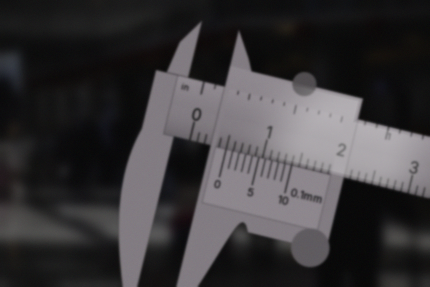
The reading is 5.0 mm
